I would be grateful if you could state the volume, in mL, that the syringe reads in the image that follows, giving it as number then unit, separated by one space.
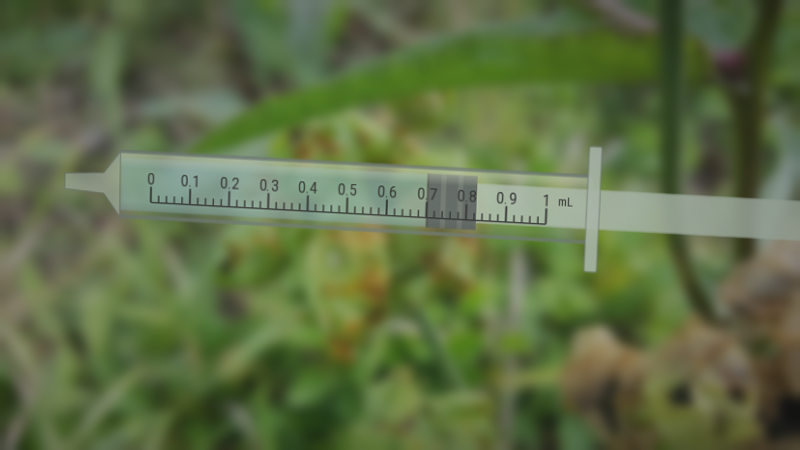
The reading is 0.7 mL
